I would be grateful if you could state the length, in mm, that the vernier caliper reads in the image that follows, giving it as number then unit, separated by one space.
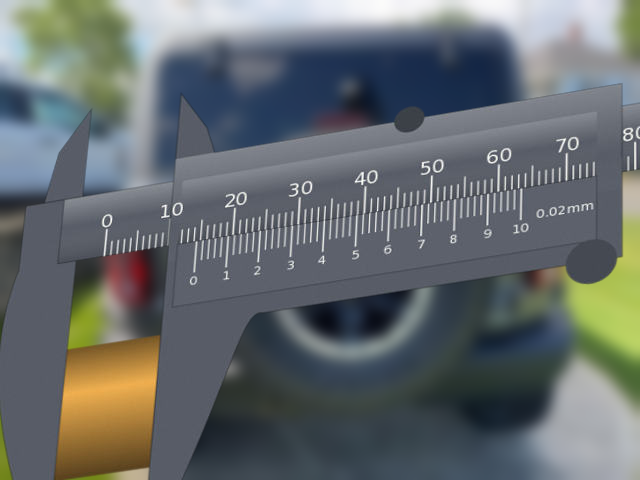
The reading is 14.4 mm
